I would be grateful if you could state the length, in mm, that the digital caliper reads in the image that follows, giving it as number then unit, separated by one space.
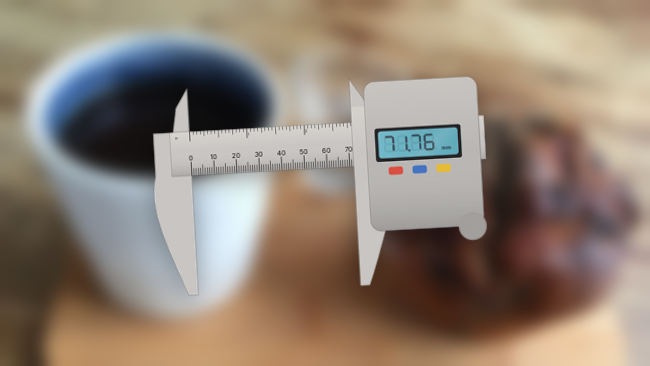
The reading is 71.76 mm
